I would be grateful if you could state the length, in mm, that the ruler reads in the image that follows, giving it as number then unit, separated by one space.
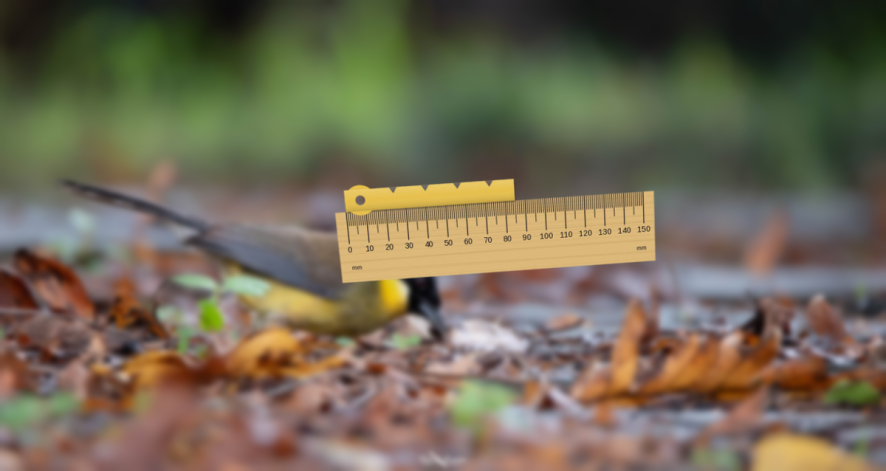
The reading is 85 mm
